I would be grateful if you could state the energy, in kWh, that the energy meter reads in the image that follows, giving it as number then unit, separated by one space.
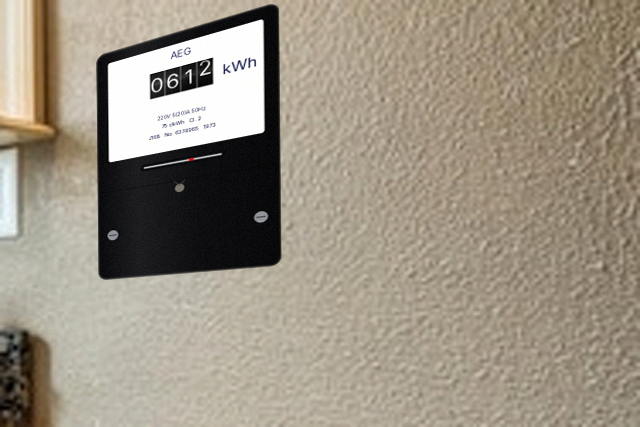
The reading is 612 kWh
